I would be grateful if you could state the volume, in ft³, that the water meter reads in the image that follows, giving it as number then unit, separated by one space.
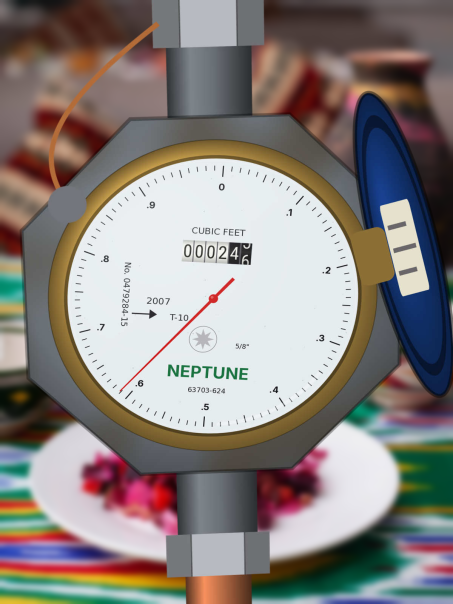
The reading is 245.61 ft³
